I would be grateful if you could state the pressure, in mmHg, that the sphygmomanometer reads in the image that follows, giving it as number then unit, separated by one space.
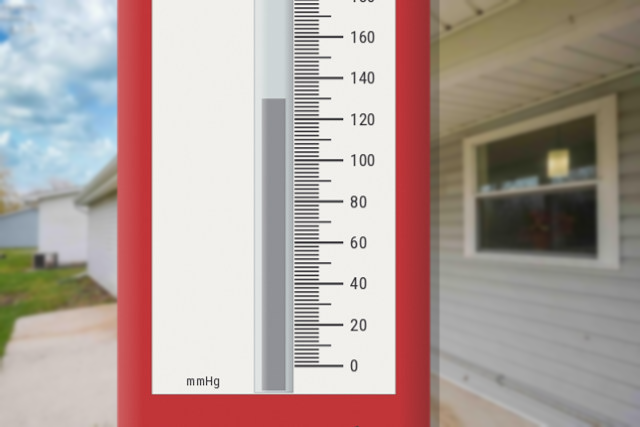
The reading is 130 mmHg
